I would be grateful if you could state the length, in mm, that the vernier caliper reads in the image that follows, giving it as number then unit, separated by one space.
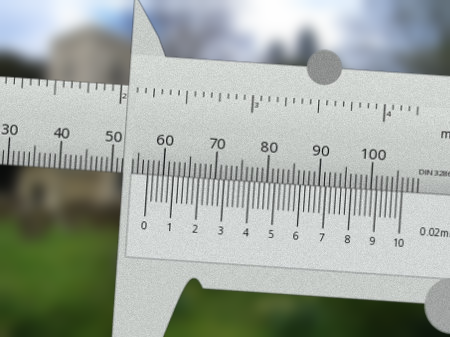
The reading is 57.0 mm
